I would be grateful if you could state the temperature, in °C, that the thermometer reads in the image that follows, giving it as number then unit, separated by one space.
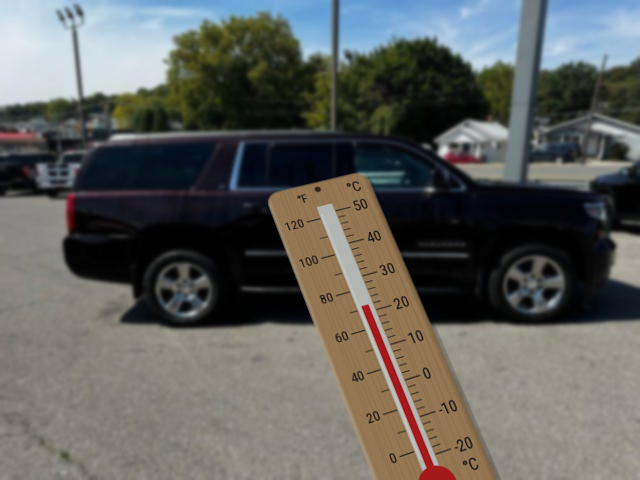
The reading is 22 °C
